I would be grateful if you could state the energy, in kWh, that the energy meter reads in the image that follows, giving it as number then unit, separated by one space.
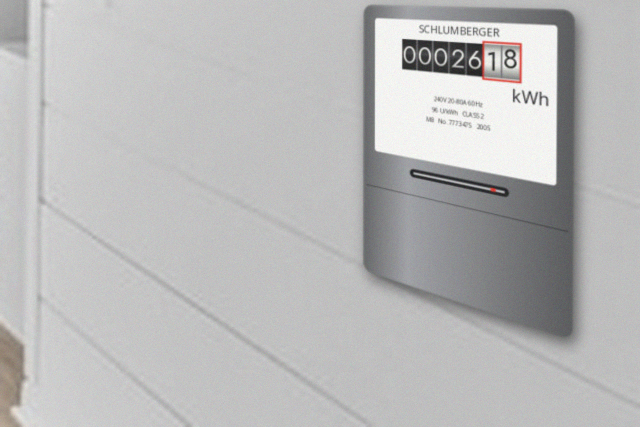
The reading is 26.18 kWh
